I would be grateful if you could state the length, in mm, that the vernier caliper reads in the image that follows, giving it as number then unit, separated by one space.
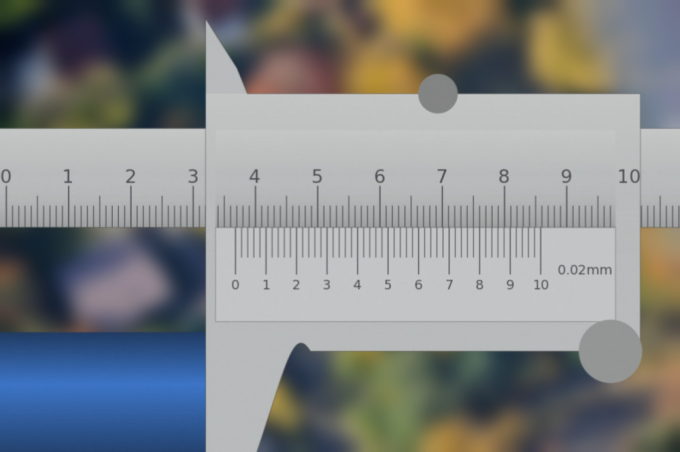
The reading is 36.8 mm
